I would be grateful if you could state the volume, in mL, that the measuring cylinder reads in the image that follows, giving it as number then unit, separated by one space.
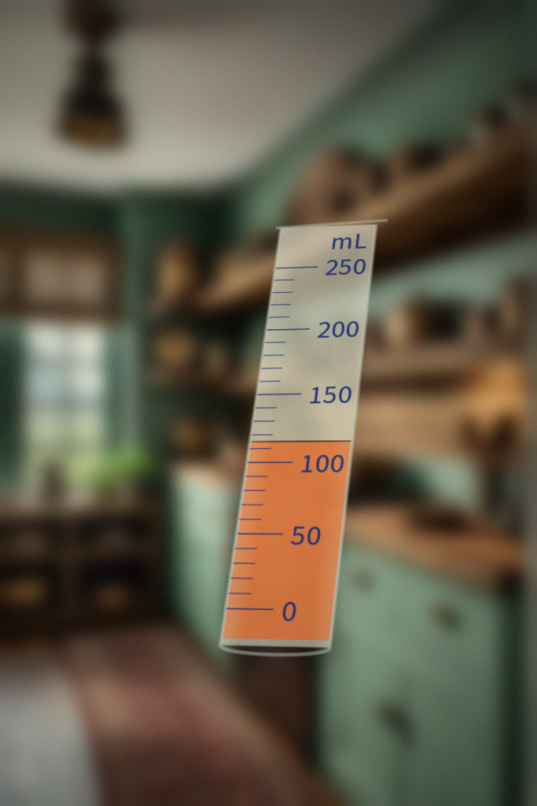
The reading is 115 mL
